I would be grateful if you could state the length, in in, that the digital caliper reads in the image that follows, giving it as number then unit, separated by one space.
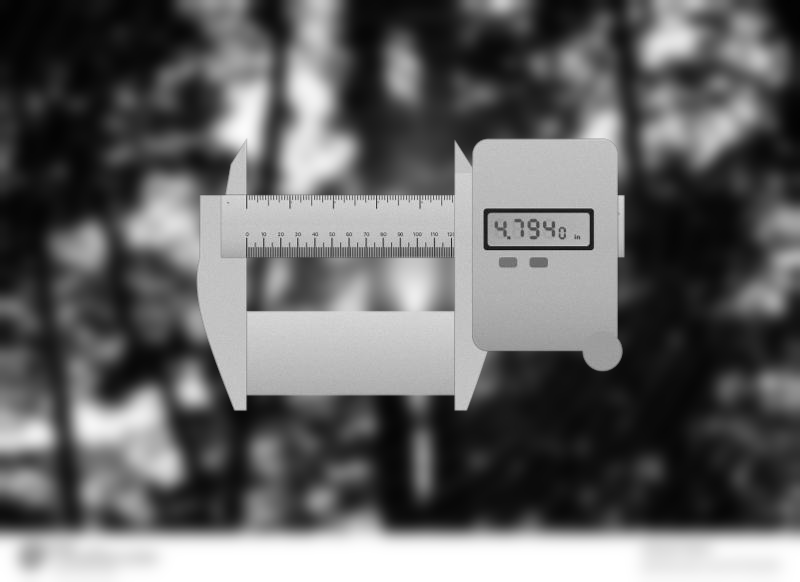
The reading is 4.7940 in
